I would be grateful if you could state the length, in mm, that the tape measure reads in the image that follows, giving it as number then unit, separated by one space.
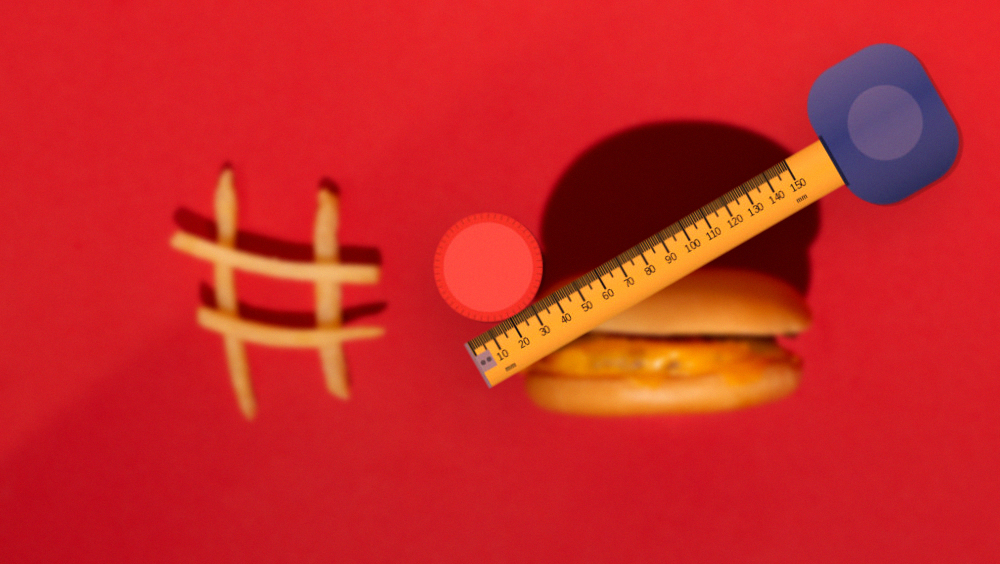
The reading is 45 mm
